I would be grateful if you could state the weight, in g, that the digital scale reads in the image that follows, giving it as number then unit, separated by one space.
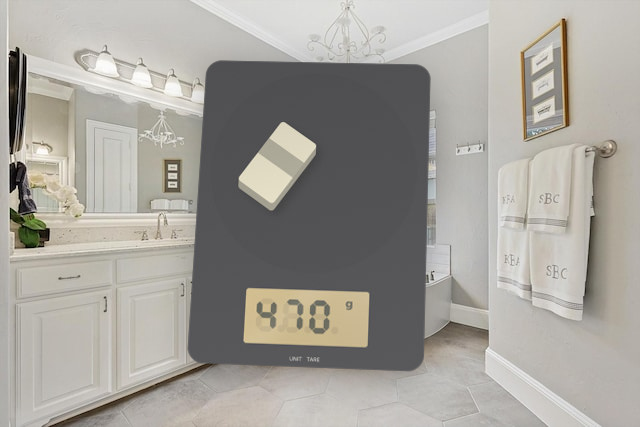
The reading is 470 g
